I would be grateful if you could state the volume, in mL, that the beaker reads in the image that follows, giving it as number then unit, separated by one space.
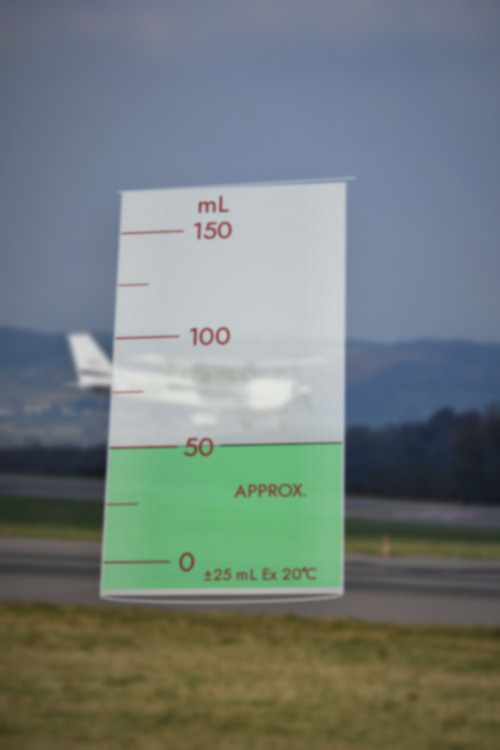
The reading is 50 mL
